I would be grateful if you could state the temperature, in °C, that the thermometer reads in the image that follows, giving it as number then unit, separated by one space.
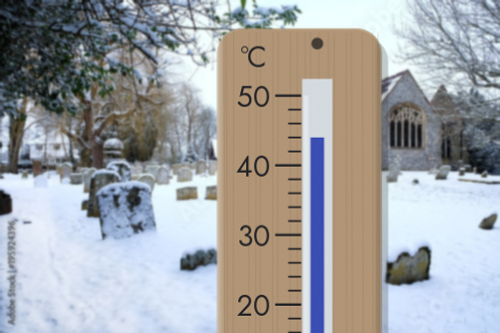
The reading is 44 °C
